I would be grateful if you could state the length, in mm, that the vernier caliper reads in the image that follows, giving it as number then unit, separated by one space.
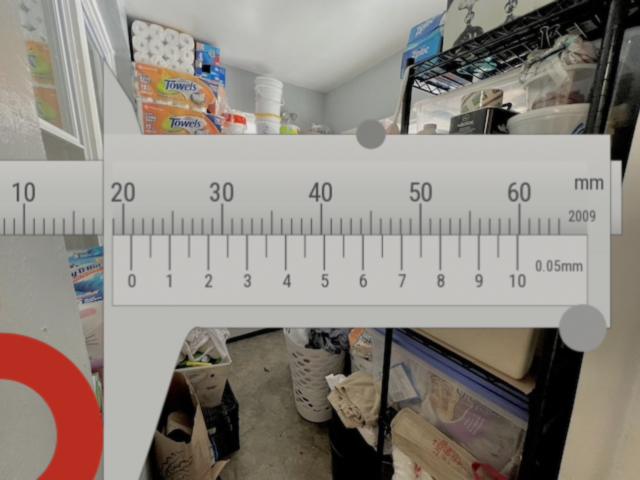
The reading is 20.8 mm
